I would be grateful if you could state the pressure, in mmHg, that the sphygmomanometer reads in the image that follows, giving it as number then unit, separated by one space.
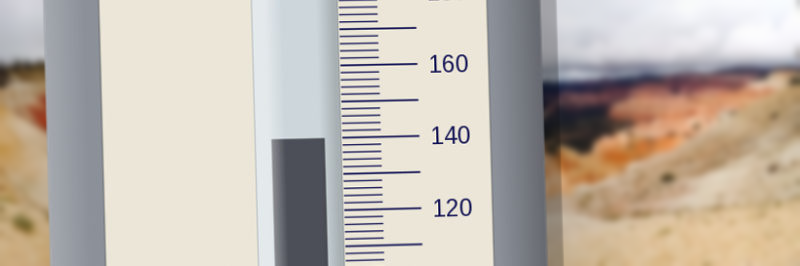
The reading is 140 mmHg
